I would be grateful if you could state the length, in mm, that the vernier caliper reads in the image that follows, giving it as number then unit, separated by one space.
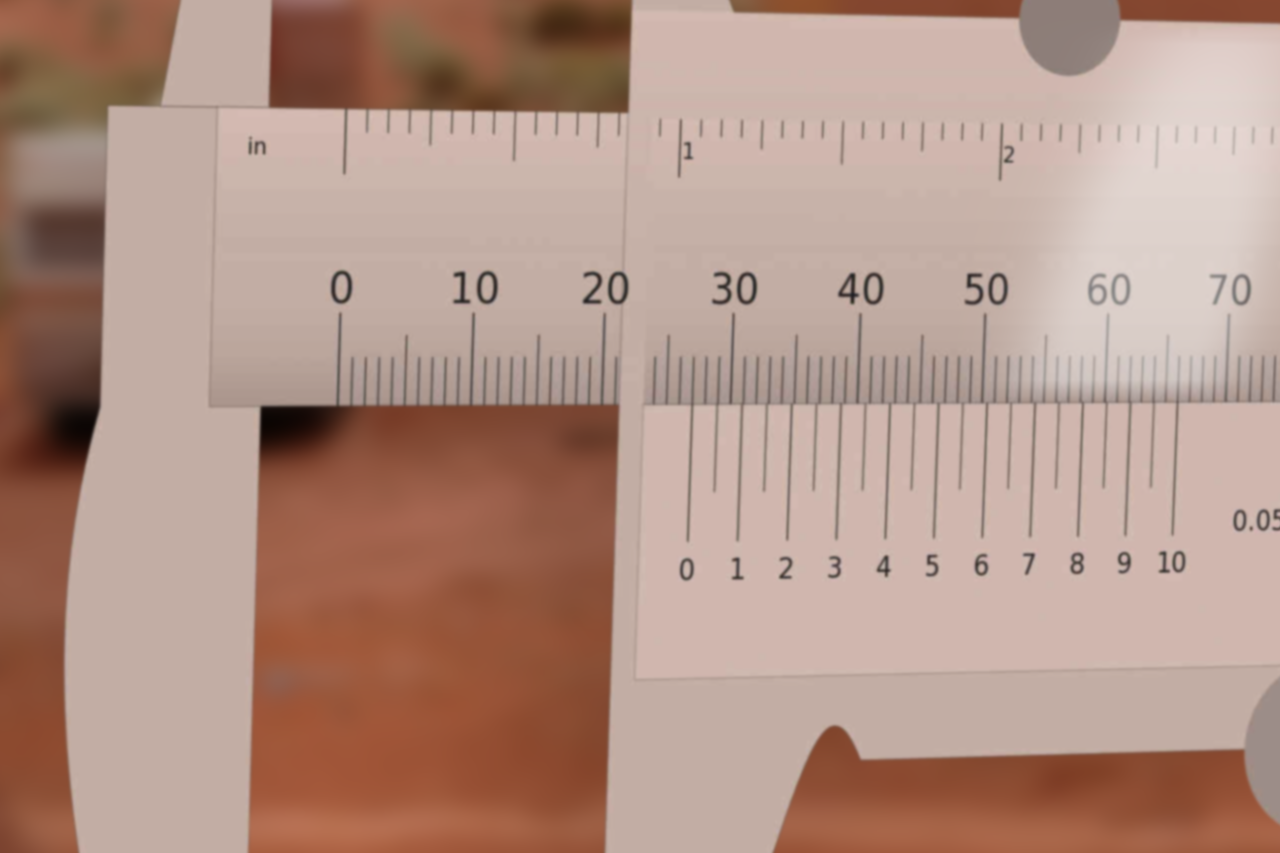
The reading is 27.0 mm
